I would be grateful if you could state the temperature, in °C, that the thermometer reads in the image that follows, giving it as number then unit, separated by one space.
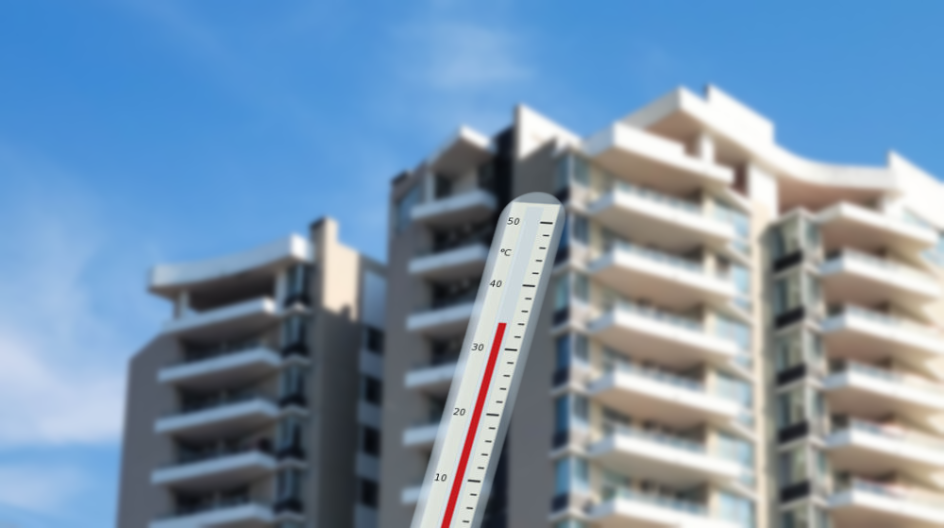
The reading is 34 °C
